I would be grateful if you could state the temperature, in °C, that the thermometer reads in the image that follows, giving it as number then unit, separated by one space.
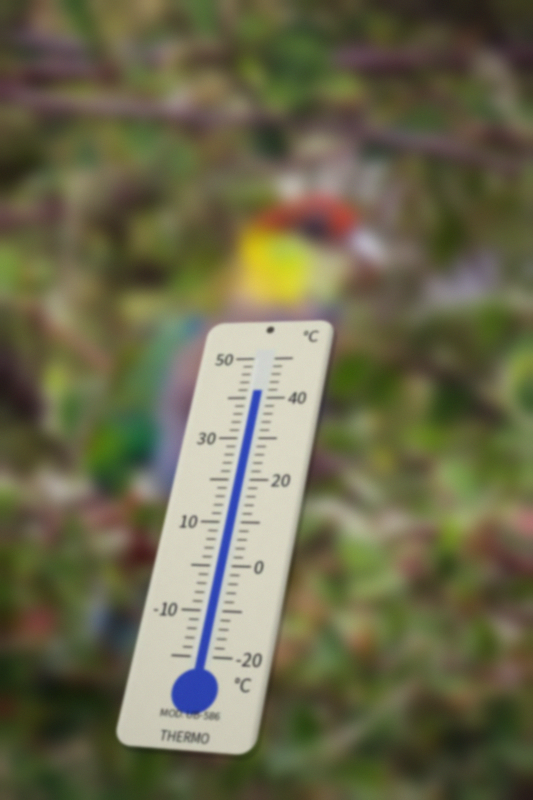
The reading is 42 °C
